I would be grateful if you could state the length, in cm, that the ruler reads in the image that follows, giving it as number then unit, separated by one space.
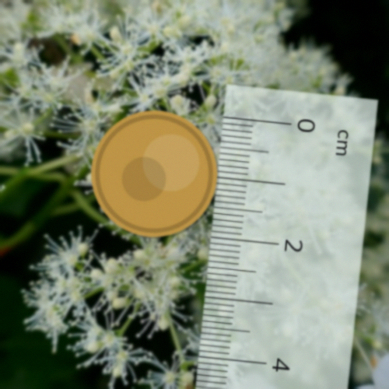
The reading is 2.1 cm
